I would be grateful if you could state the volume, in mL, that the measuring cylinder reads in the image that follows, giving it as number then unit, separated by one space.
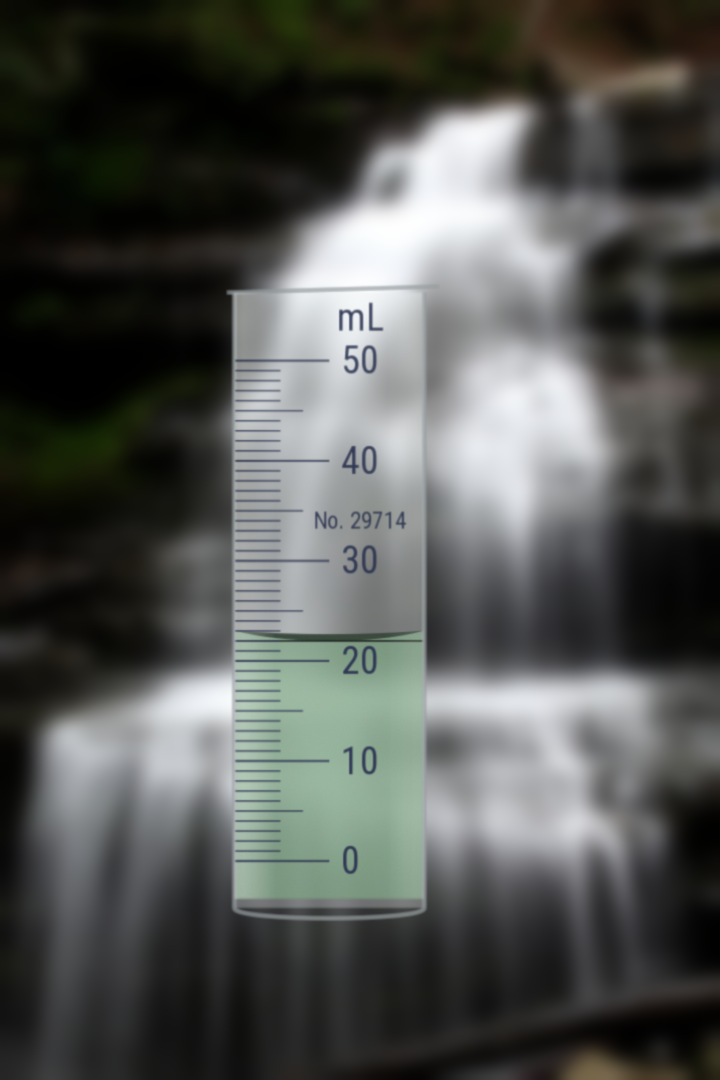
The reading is 22 mL
